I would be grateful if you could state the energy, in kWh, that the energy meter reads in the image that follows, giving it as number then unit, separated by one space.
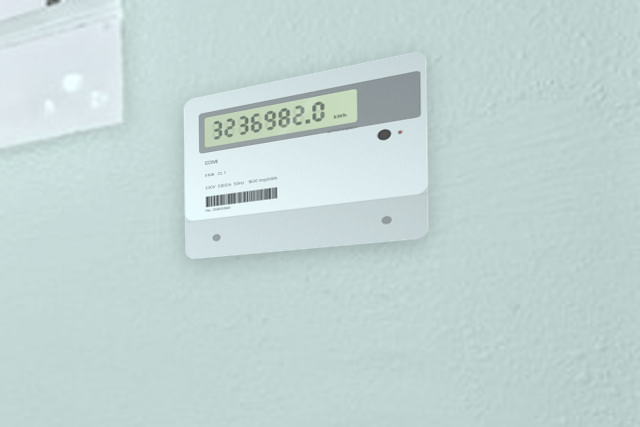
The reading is 3236982.0 kWh
